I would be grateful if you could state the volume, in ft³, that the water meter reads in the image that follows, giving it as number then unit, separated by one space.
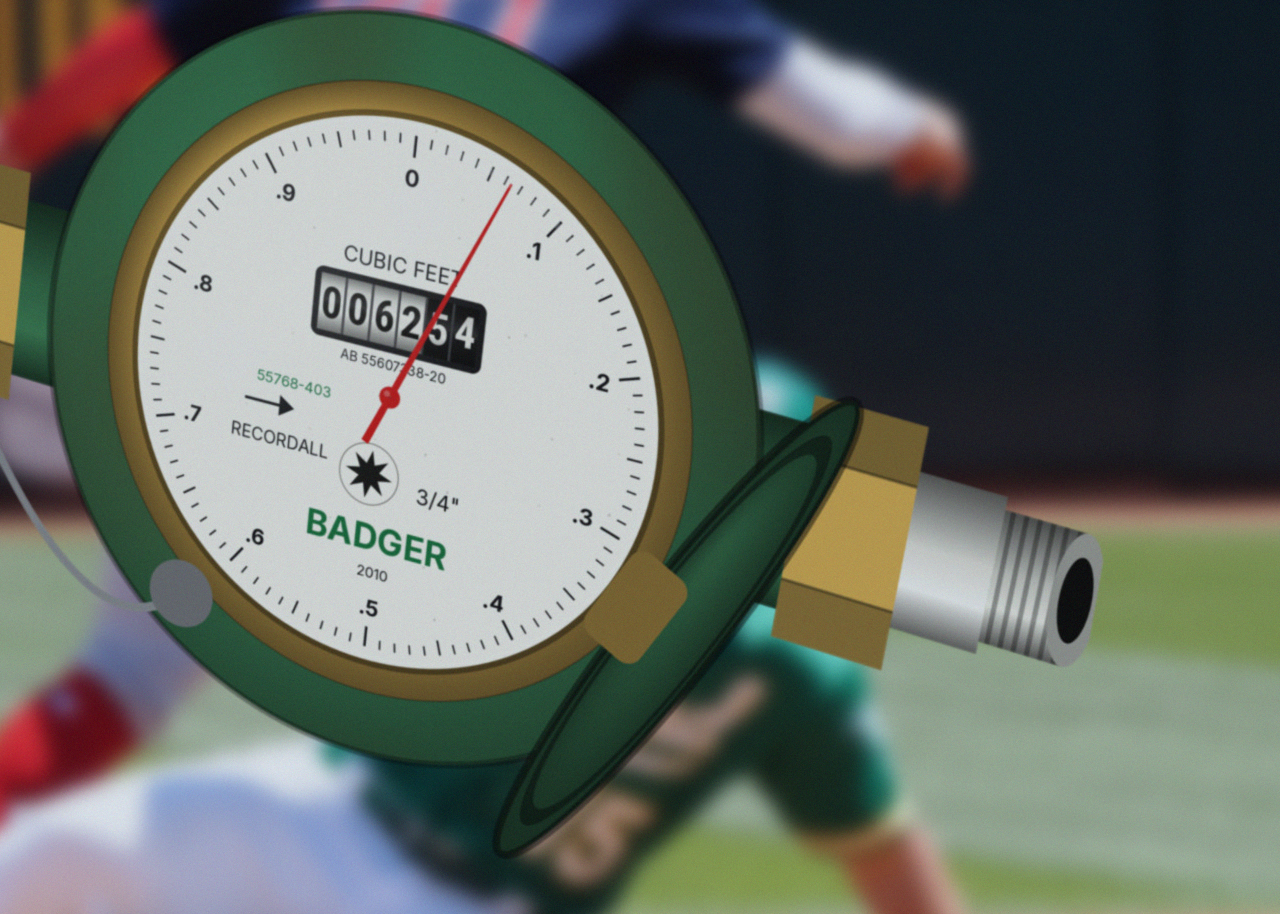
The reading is 6254.06 ft³
